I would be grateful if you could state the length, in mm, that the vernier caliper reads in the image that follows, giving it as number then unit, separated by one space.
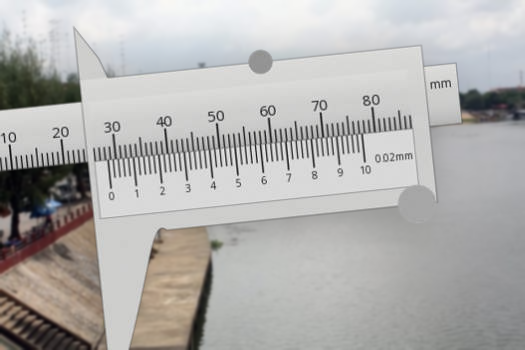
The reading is 28.5 mm
